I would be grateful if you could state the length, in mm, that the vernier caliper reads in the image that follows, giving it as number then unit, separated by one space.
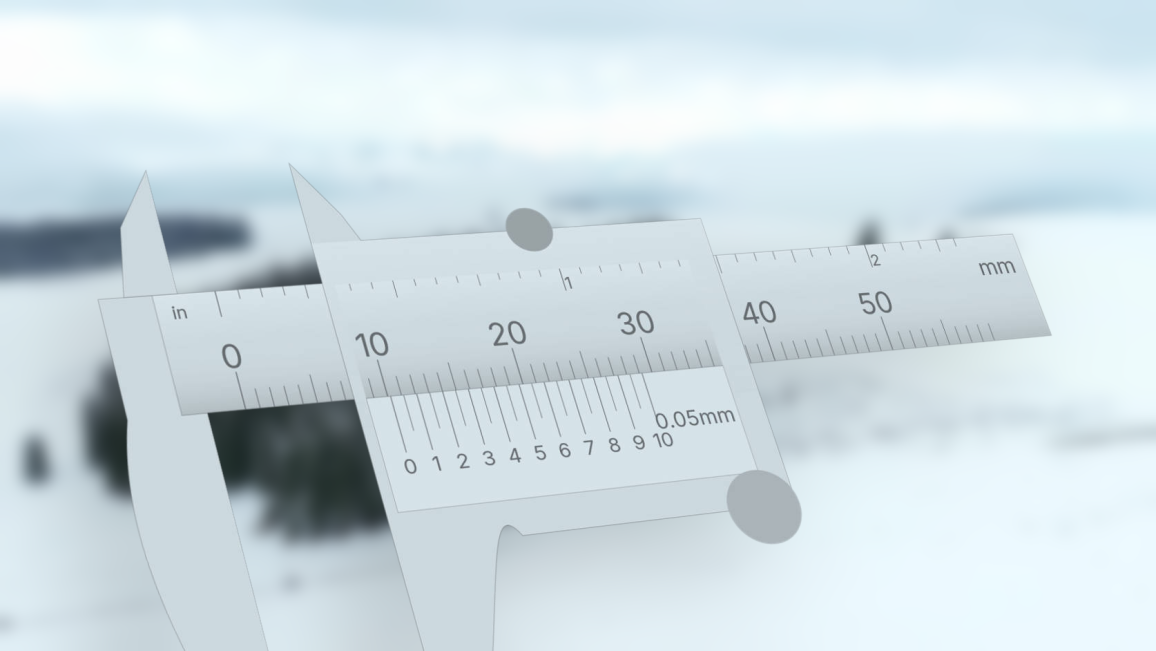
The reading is 10.2 mm
